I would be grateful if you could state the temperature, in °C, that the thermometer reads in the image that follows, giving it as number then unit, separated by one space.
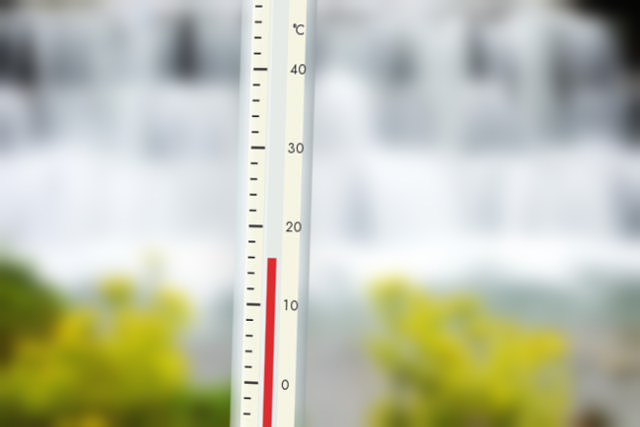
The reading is 16 °C
